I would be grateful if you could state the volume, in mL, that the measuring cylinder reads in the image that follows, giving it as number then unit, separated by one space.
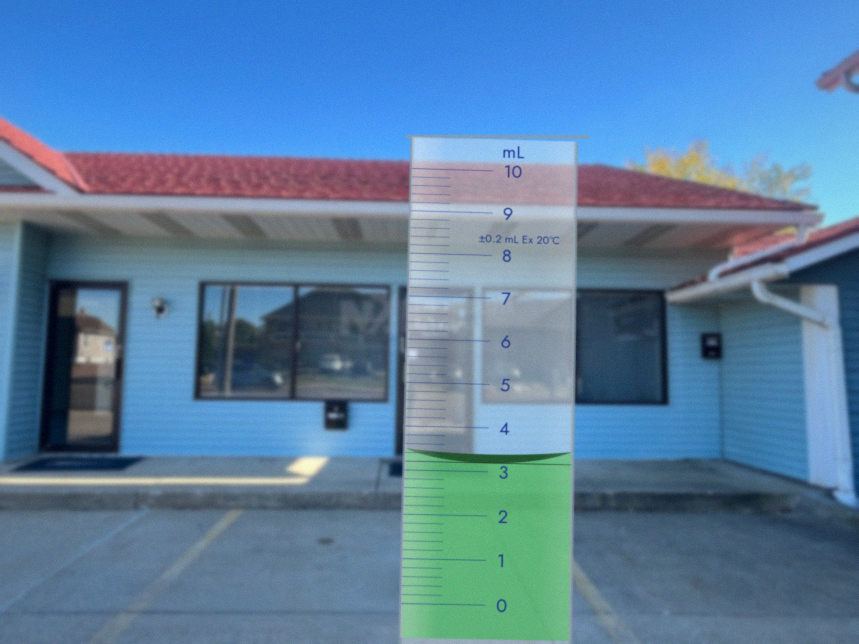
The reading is 3.2 mL
